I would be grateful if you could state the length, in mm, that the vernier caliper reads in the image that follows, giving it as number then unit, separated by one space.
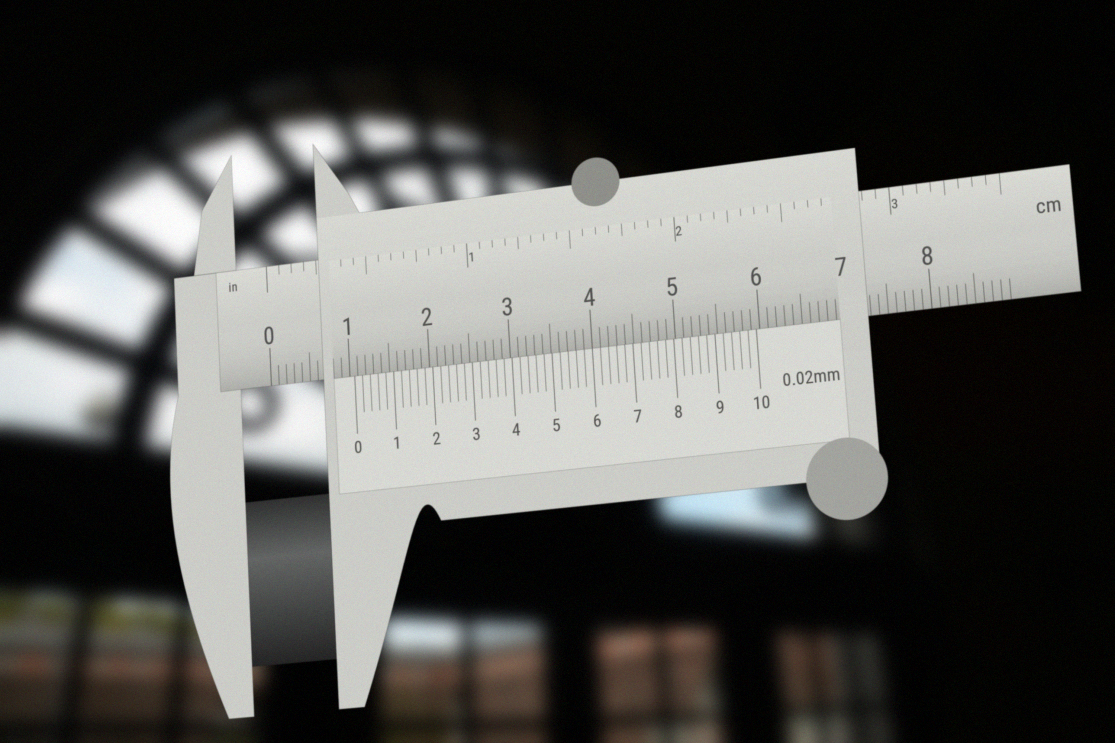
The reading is 10.6 mm
